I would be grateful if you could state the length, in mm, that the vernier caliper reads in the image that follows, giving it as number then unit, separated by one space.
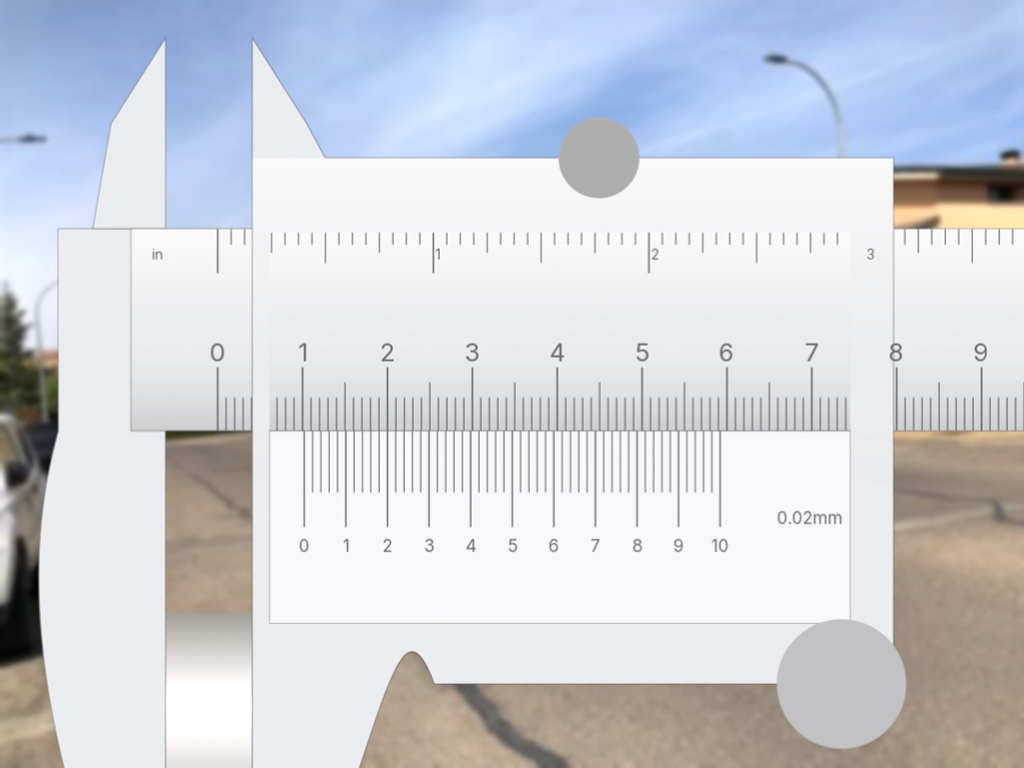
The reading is 10.2 mm
